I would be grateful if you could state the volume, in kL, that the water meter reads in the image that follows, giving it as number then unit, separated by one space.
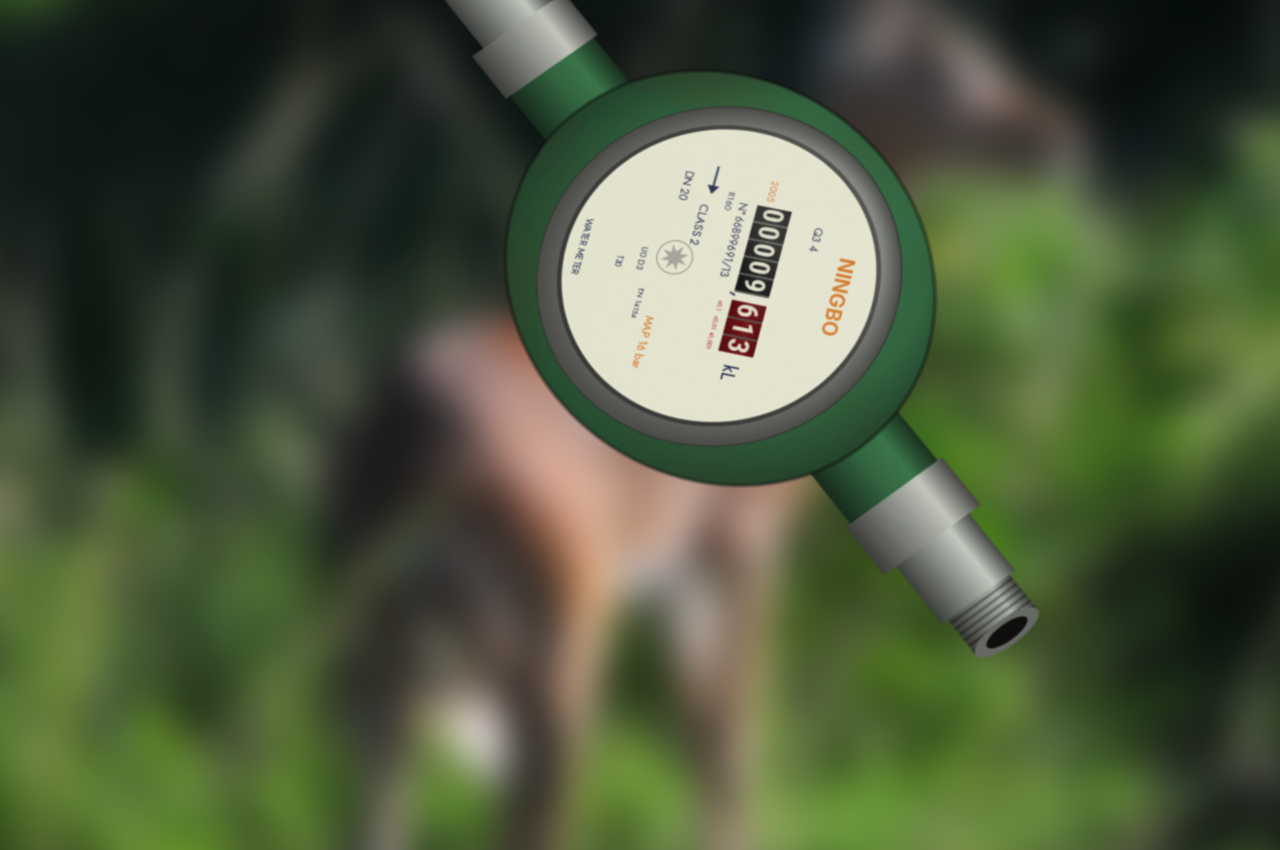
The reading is 9.613 kL
